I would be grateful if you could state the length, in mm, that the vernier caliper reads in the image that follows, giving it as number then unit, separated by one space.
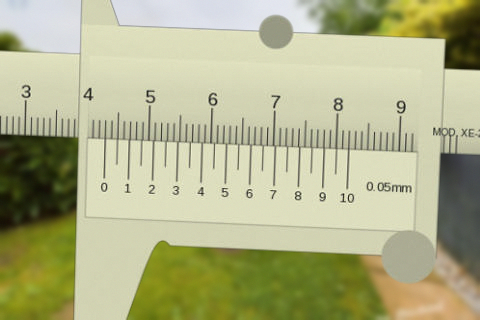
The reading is 43.0 mm
